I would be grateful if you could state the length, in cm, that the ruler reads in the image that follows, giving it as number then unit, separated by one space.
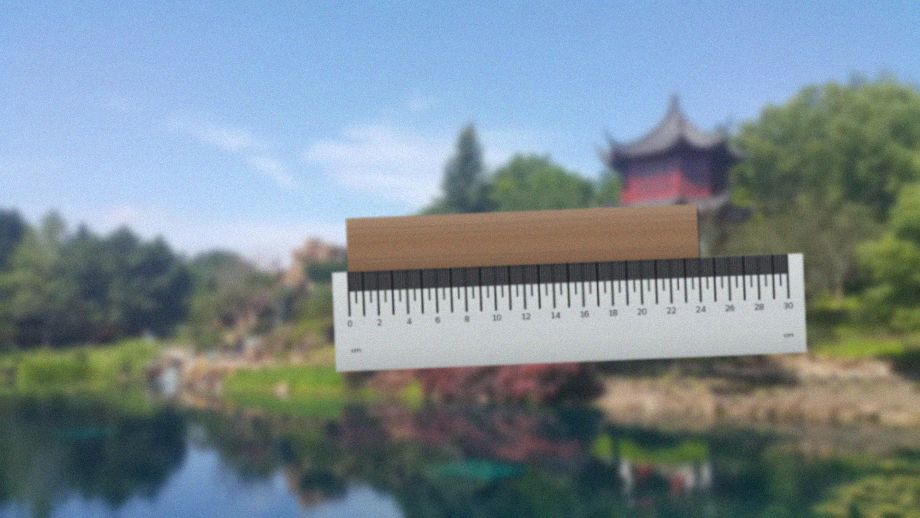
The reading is 24 cm
